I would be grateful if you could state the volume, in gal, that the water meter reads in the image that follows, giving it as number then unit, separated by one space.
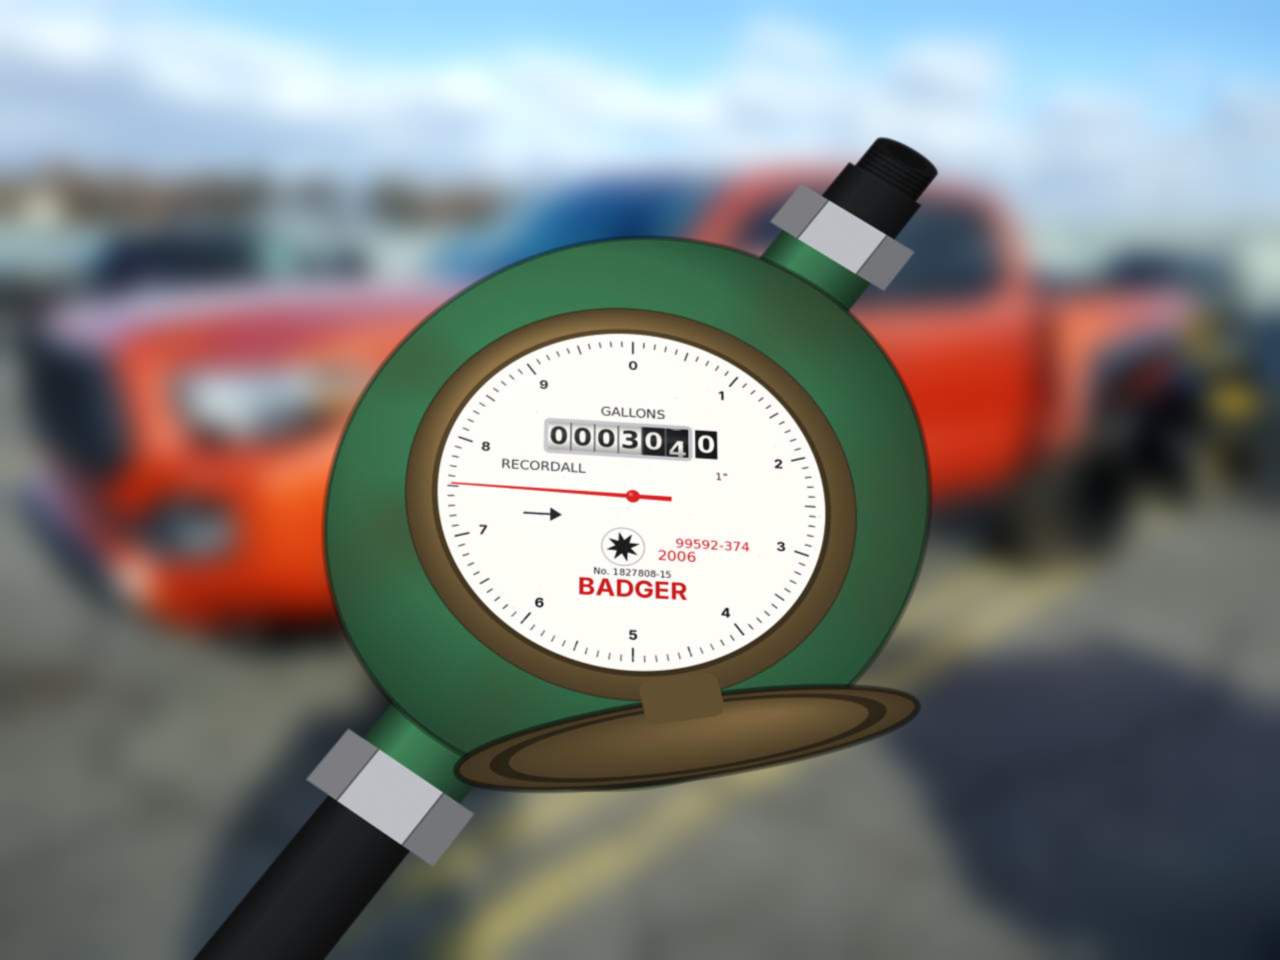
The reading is 3037.5 gal
